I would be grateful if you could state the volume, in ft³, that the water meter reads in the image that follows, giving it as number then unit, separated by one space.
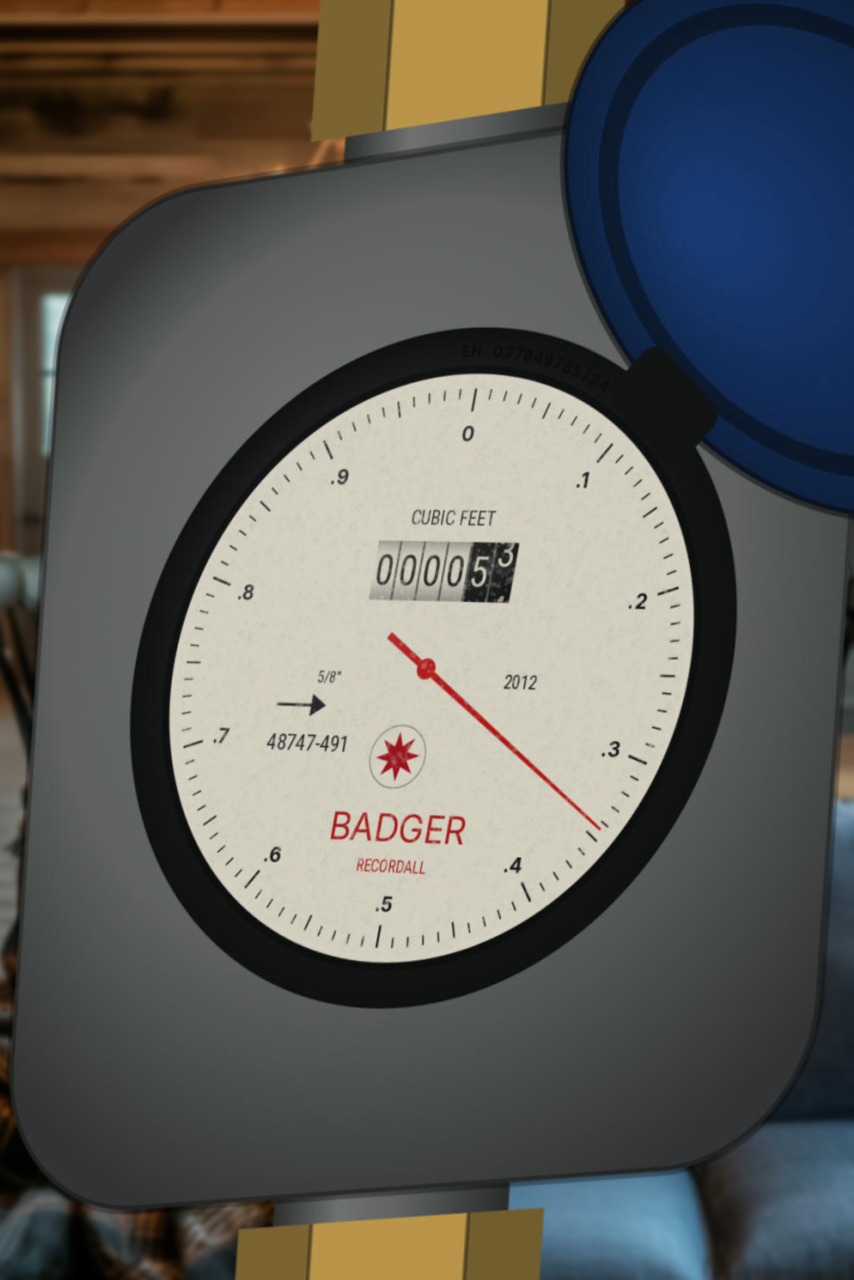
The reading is 53.34 ft³
